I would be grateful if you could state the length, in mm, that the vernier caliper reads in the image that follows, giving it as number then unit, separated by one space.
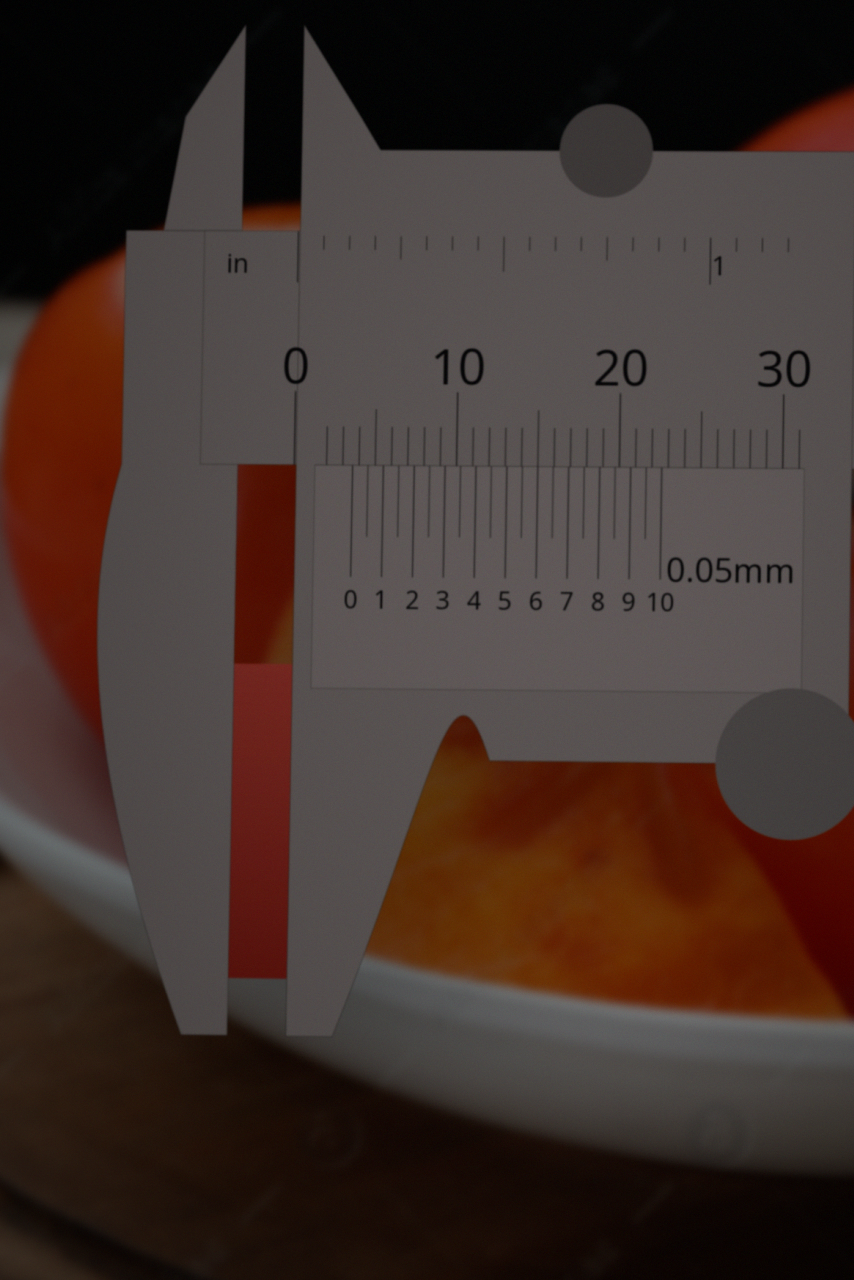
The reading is 3.6 mm
